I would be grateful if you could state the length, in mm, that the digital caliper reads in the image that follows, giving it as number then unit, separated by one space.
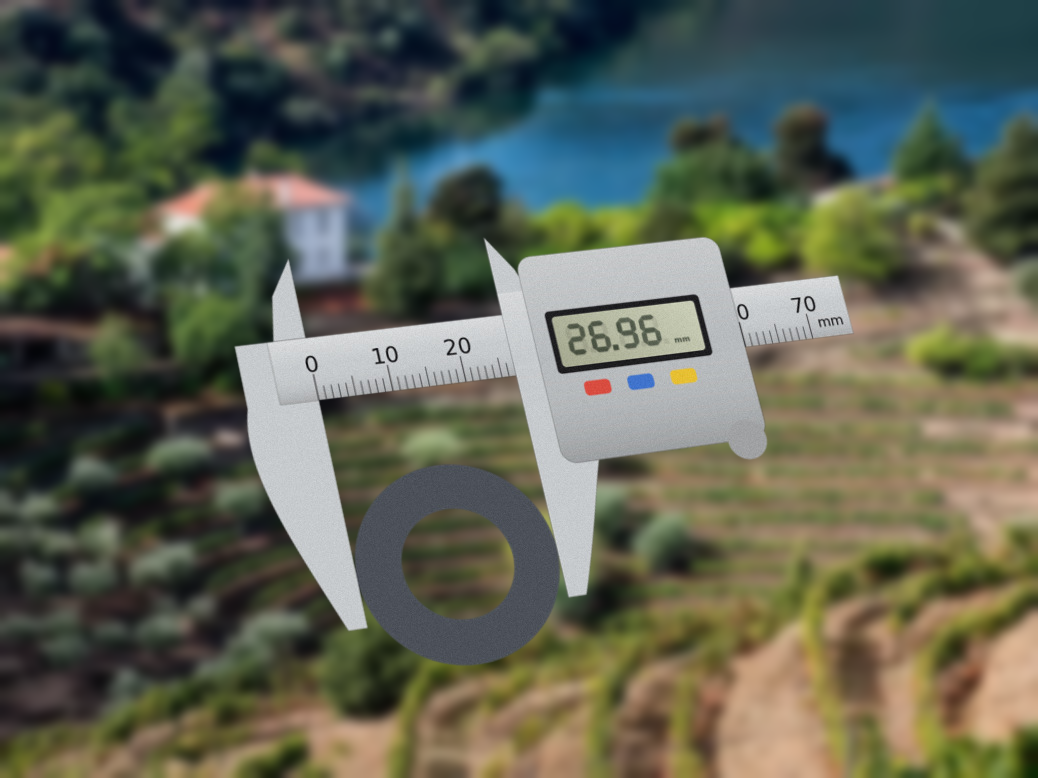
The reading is 26.96 mm
